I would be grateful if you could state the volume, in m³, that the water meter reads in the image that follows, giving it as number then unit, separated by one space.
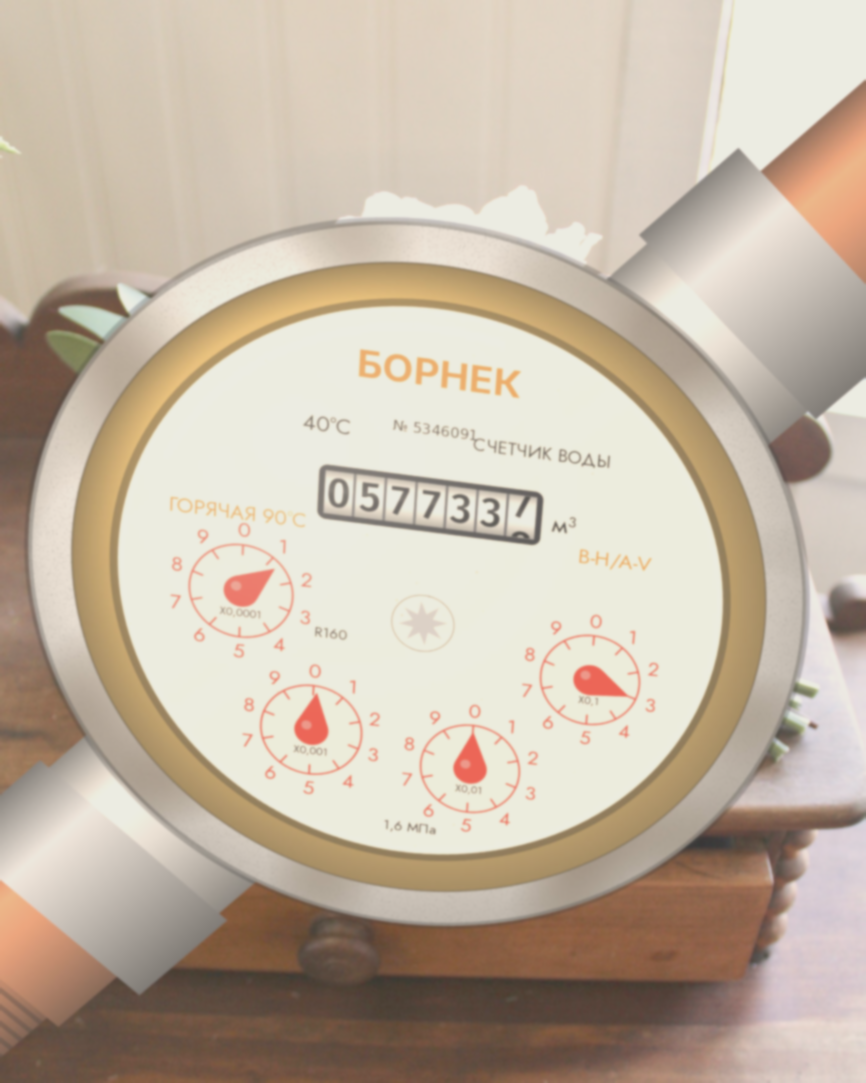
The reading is 577337.3001 m³
